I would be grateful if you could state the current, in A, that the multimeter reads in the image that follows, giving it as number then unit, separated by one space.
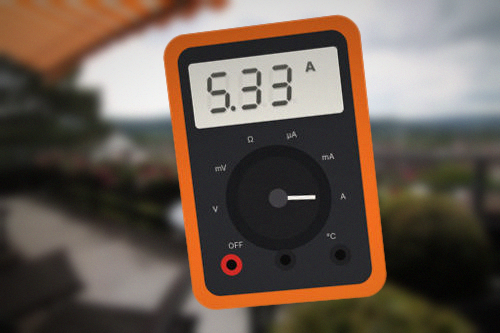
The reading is 5.33 A
